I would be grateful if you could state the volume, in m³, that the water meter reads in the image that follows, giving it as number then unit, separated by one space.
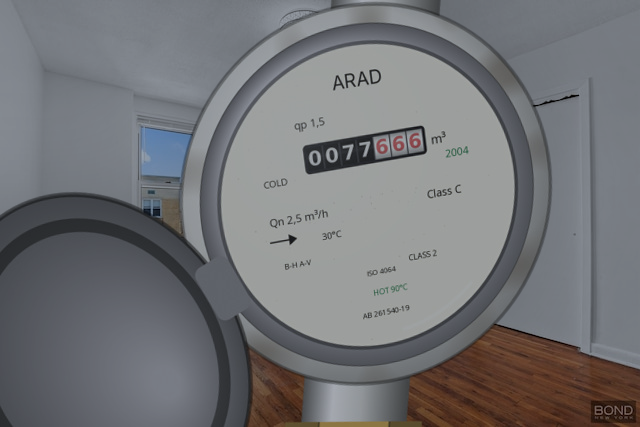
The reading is 77.666 m³
